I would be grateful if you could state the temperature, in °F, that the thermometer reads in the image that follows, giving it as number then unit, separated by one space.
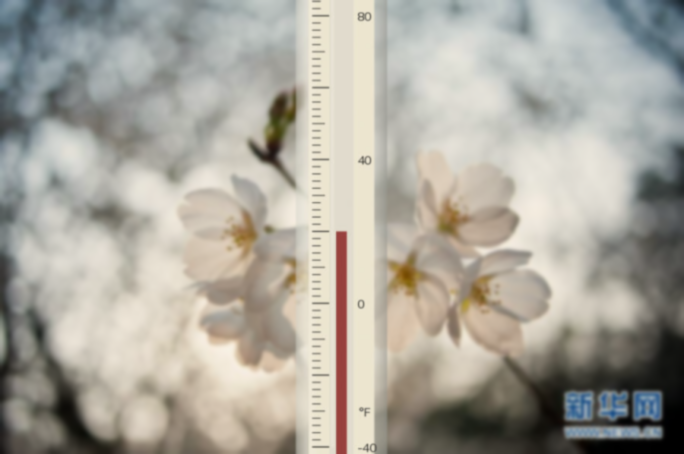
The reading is 20 °F
